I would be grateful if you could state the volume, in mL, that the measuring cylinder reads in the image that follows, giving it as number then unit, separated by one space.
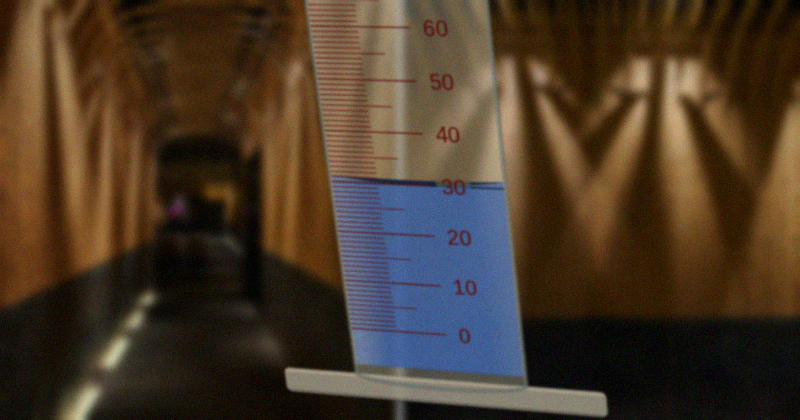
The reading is 30 mL
